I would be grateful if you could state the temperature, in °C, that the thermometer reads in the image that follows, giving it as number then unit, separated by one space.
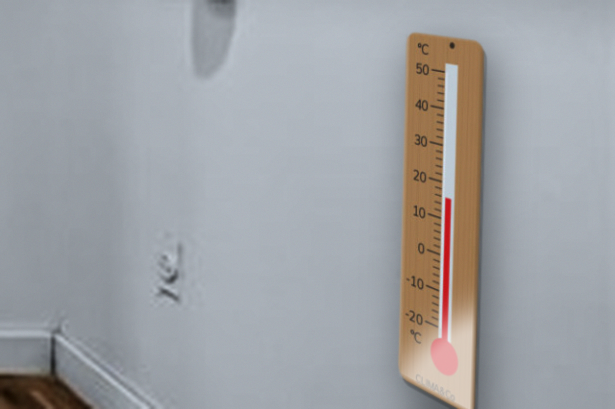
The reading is 16 °C
